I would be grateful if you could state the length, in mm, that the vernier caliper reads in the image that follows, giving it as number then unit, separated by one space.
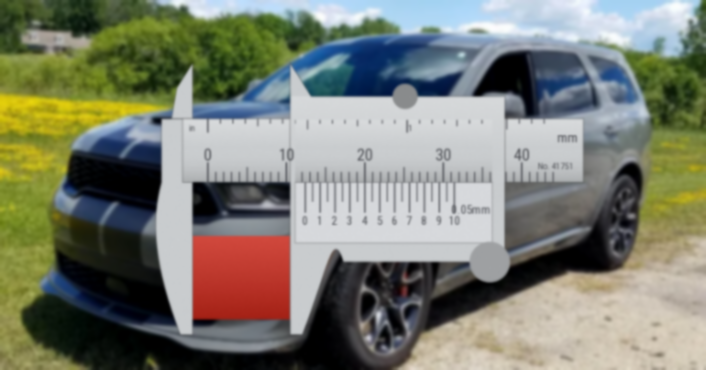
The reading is 12.4 mm
